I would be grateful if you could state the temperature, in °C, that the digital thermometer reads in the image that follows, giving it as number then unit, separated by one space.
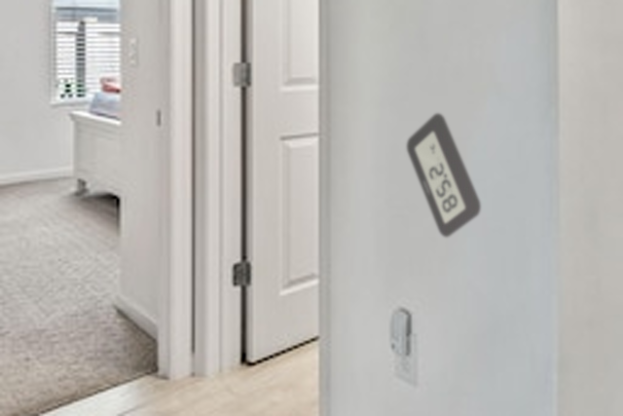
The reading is 85.2 °C
